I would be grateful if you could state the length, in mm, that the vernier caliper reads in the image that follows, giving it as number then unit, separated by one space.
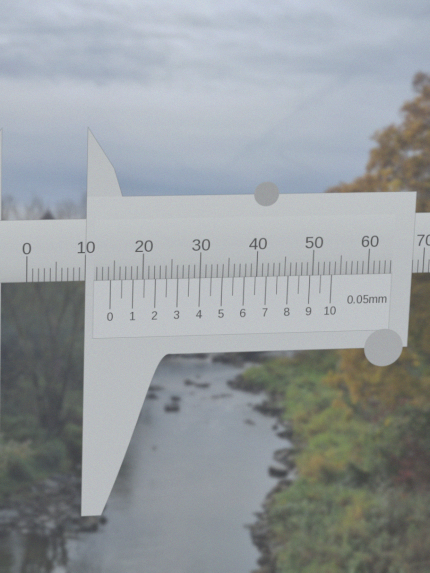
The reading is 14.4 mm
